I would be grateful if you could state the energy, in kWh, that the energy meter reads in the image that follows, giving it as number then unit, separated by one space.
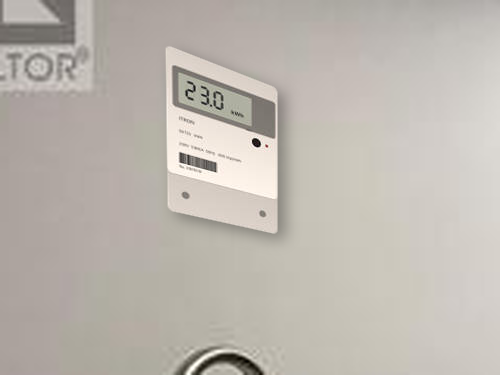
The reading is 23.0 kWh
